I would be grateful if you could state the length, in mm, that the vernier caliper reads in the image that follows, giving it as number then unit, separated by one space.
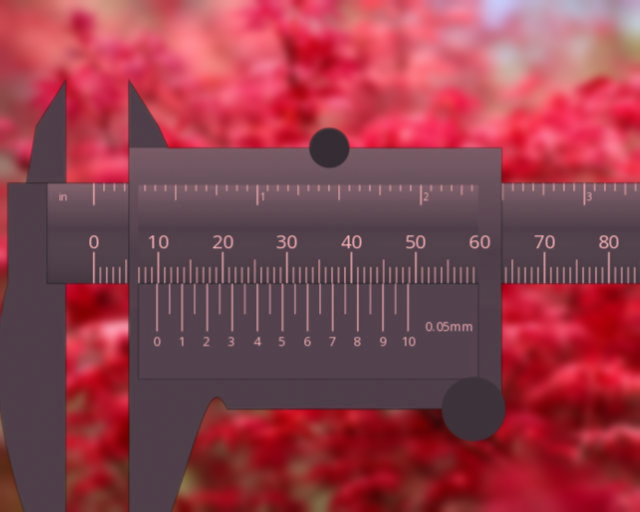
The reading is 9.8 mm
